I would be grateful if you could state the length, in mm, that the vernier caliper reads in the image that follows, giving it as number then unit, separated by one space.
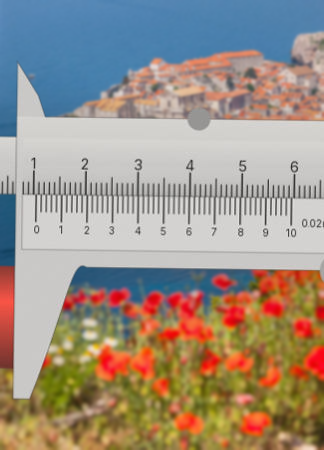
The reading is 10.5 mm
